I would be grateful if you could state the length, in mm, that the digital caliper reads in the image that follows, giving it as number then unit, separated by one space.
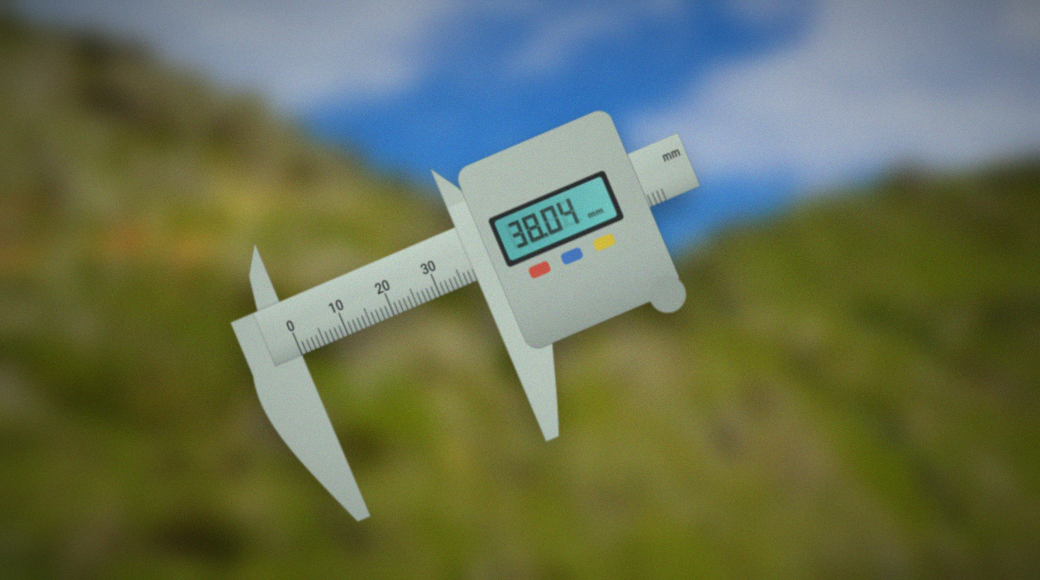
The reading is 38.04 mm
